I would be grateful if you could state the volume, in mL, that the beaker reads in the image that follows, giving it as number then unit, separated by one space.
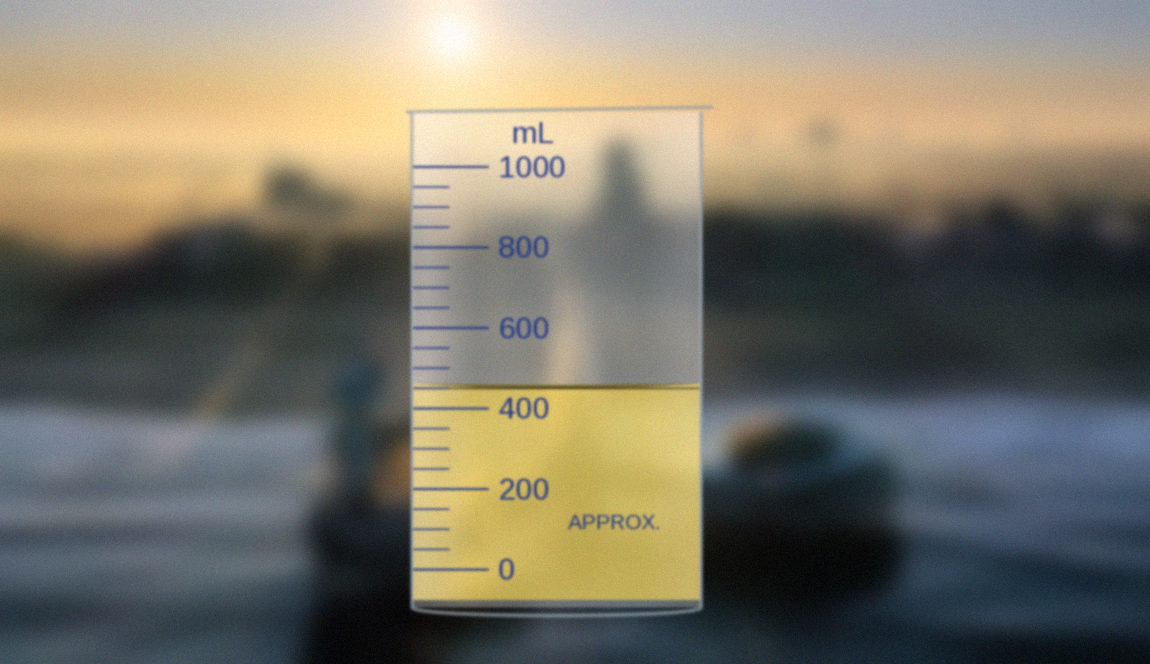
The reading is 450 mL
